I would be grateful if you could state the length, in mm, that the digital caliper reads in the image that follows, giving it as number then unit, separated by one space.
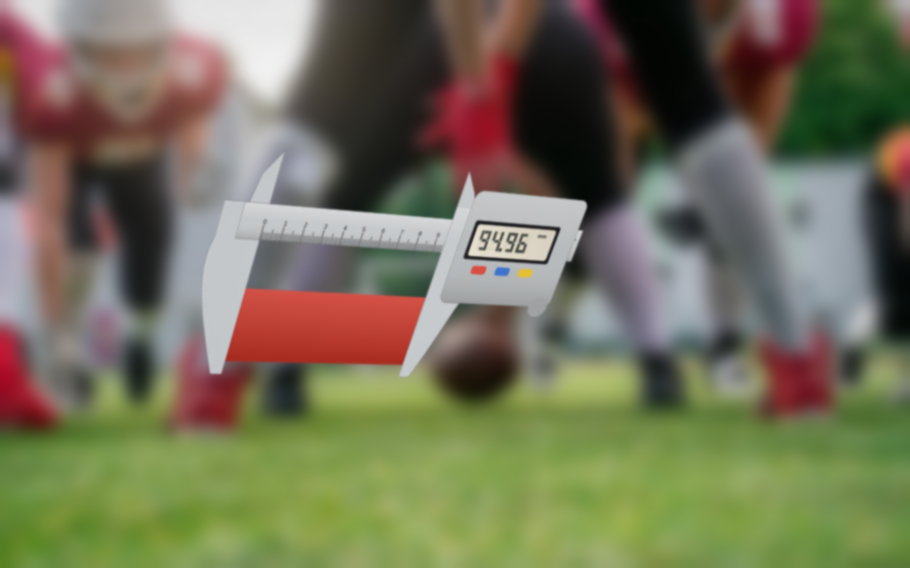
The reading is 94.96 mm
